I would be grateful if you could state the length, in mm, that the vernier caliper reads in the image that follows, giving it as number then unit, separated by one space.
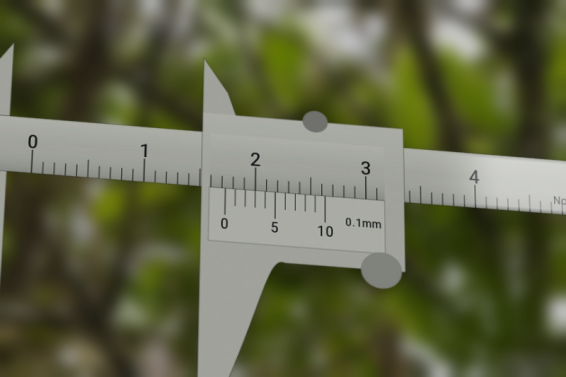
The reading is 17.3 mm
